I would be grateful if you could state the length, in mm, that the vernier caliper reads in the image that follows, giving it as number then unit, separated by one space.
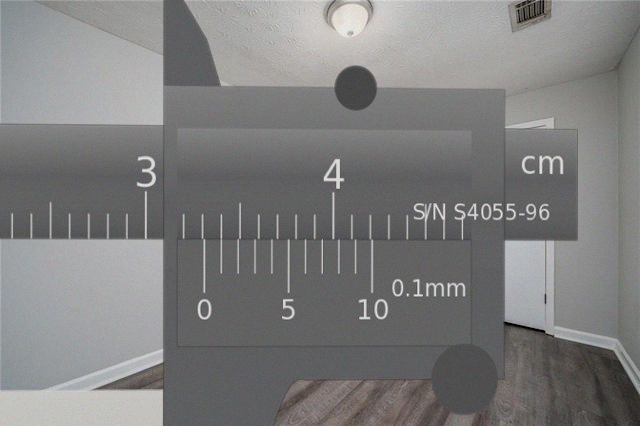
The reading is 33.1 mm
